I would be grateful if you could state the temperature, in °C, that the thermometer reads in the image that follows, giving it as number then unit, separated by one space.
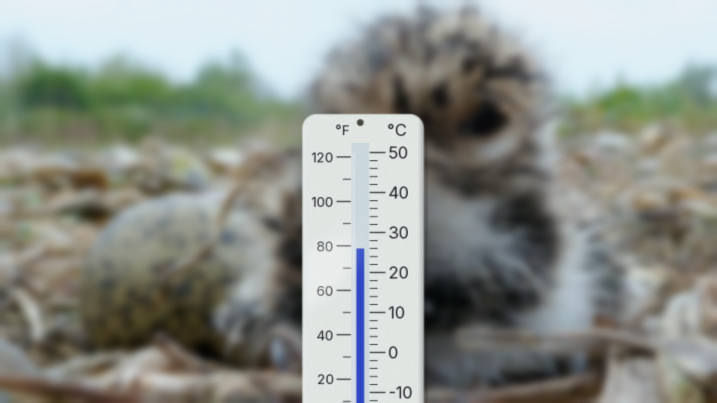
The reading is 26 °C
